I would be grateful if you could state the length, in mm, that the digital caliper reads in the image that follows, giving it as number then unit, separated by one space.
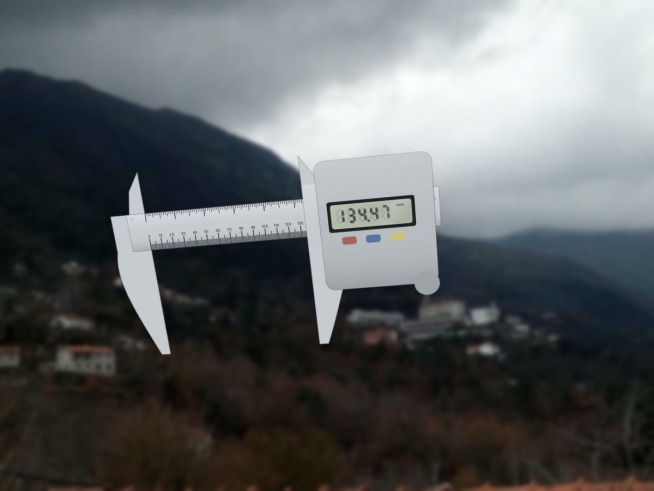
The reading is 134.47 mm
